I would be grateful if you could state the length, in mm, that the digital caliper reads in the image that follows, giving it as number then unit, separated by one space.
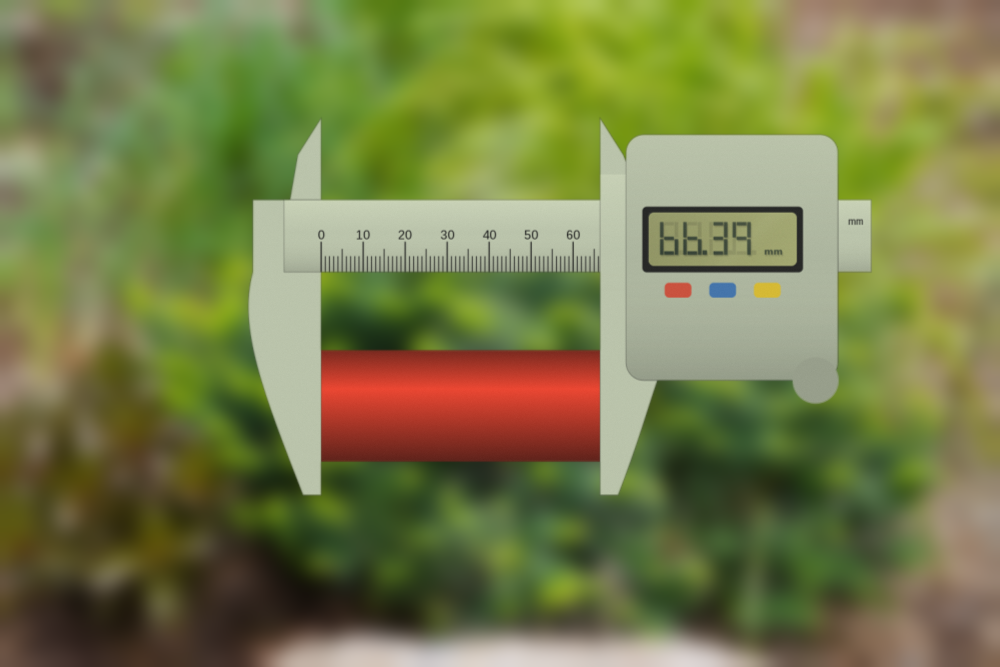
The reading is 66.39 mm
